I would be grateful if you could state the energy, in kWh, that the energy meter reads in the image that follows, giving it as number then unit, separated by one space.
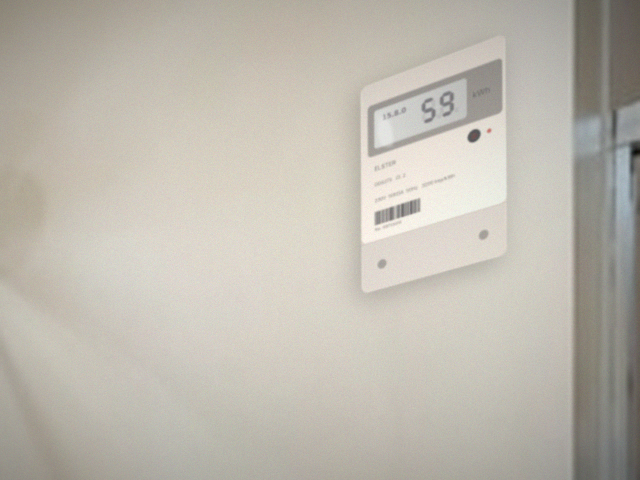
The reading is 59 kWh
